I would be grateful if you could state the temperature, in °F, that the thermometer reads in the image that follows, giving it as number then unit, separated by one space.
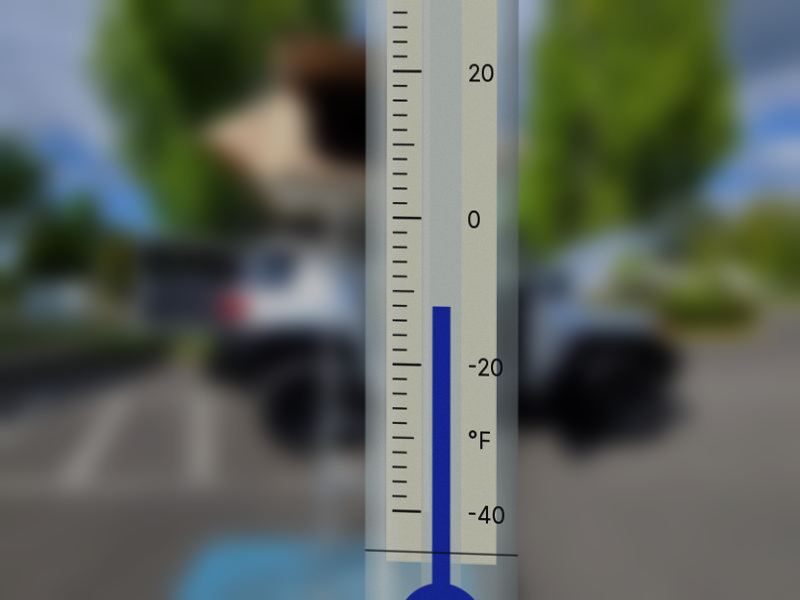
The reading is -12 °F
